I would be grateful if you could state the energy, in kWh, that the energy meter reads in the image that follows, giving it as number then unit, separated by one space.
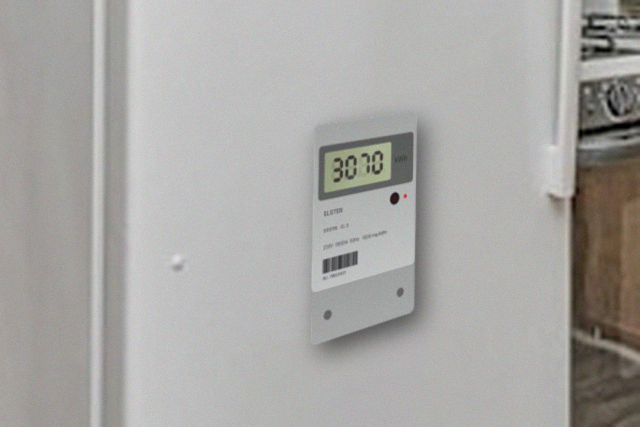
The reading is 3070 kWh
